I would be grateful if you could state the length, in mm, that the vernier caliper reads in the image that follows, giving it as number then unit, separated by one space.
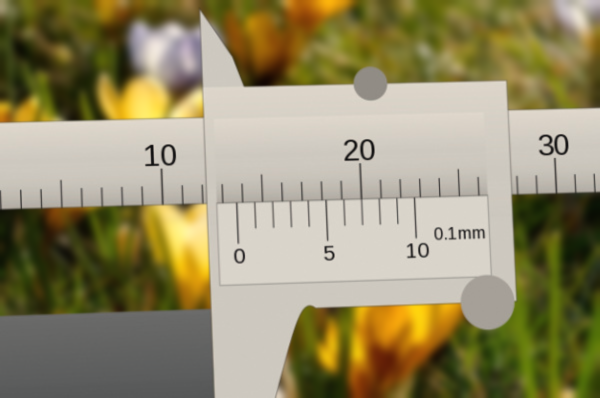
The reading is 13.7 mm
